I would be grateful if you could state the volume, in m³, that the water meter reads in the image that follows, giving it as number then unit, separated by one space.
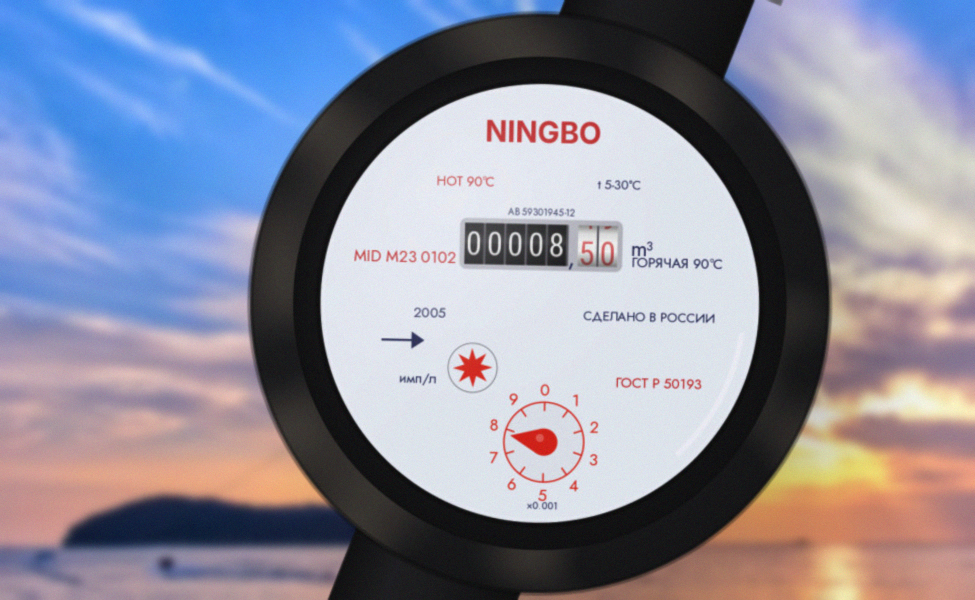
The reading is 8.497 m³
